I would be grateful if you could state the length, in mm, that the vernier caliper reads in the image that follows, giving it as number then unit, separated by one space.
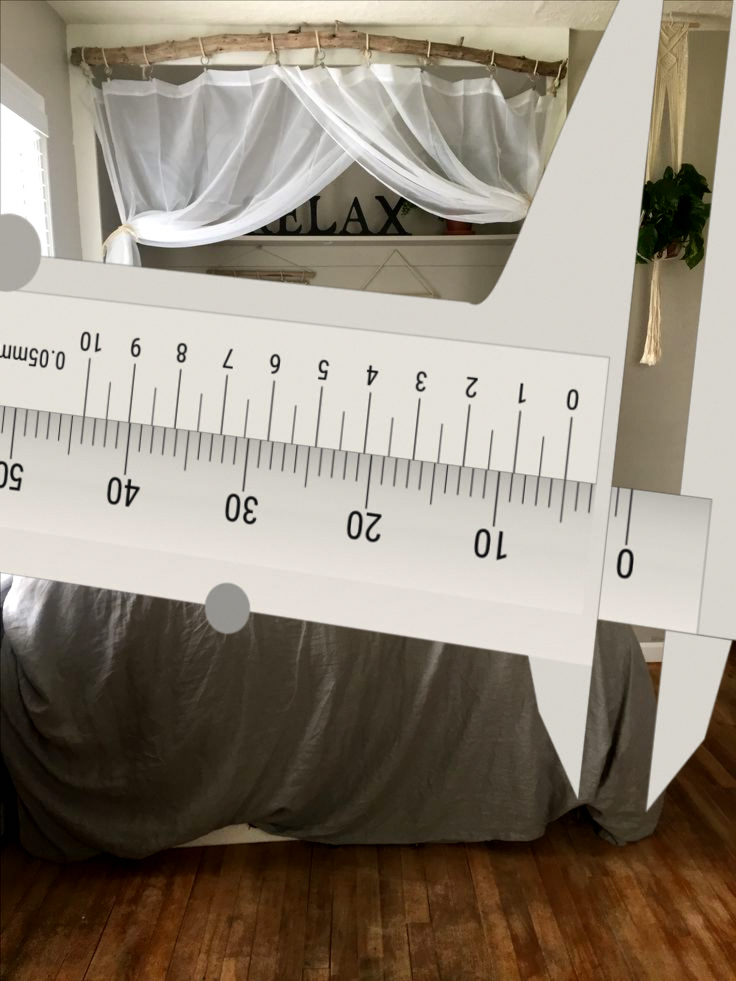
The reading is 5.0 mm
